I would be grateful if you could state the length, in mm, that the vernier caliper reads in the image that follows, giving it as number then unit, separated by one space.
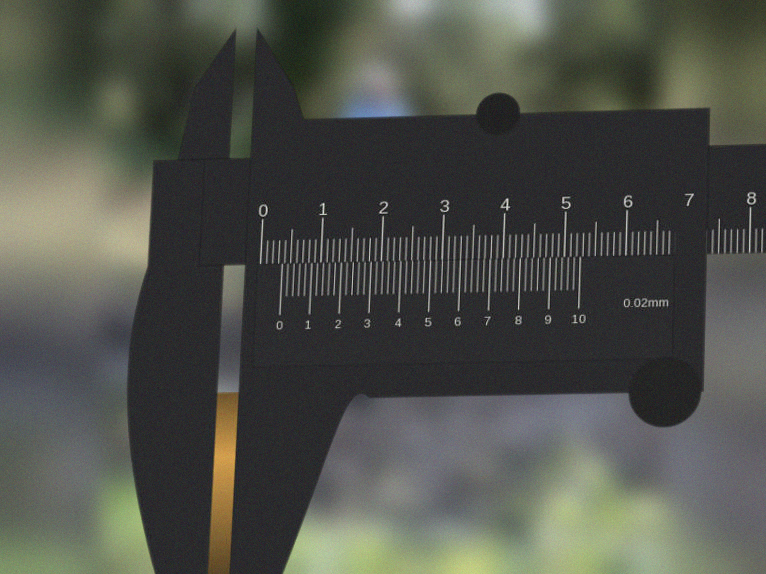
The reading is 3.6 mm
